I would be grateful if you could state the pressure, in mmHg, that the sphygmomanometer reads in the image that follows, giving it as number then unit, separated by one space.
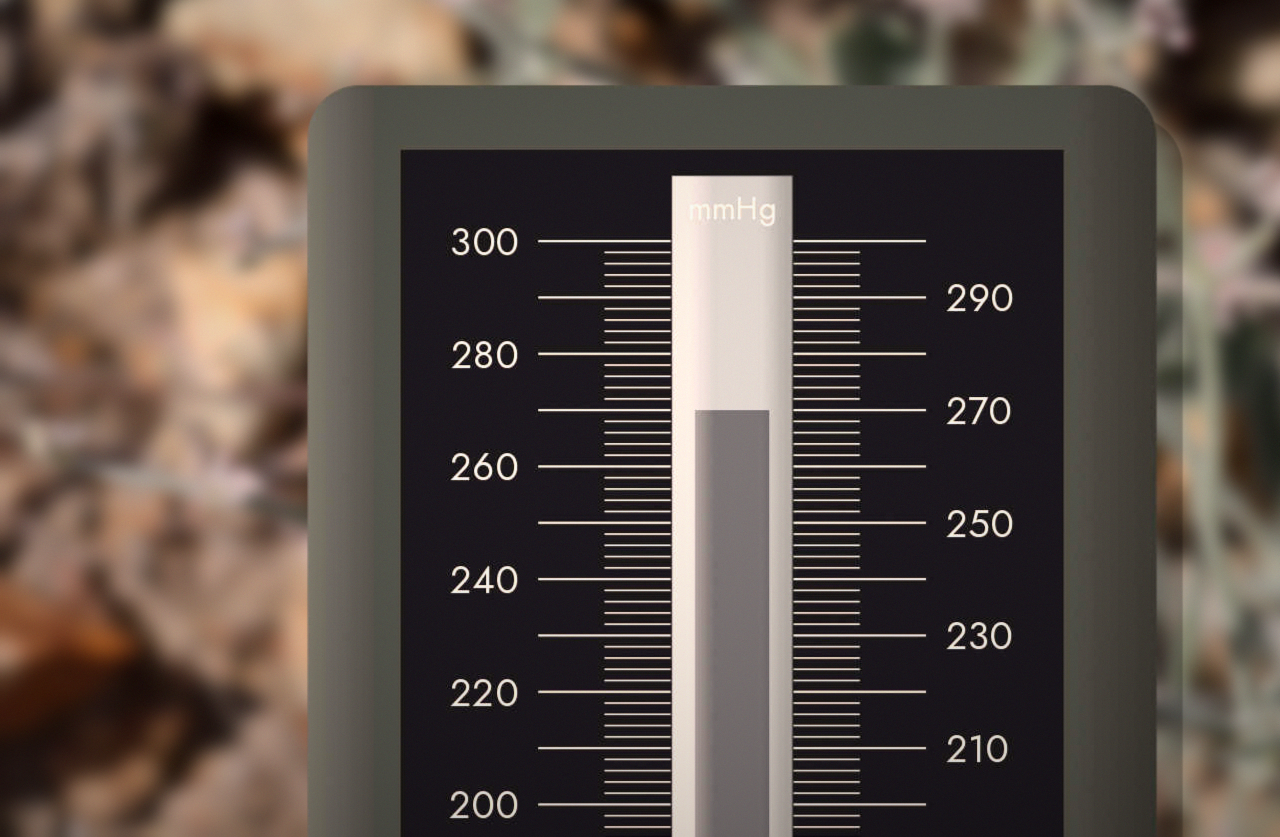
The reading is 270 mmHg
